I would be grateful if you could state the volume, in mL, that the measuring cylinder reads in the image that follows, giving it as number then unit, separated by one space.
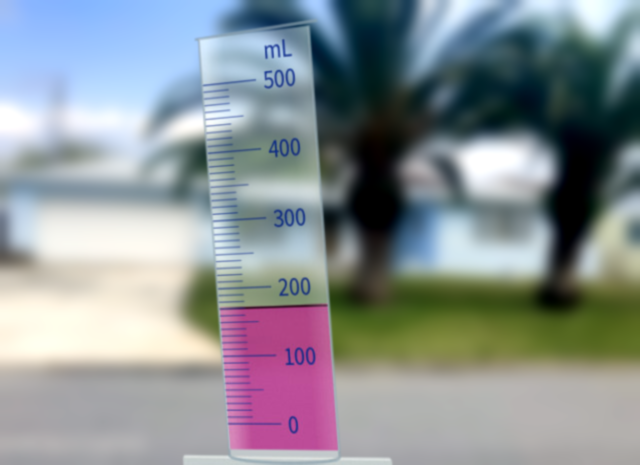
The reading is 170 mL
